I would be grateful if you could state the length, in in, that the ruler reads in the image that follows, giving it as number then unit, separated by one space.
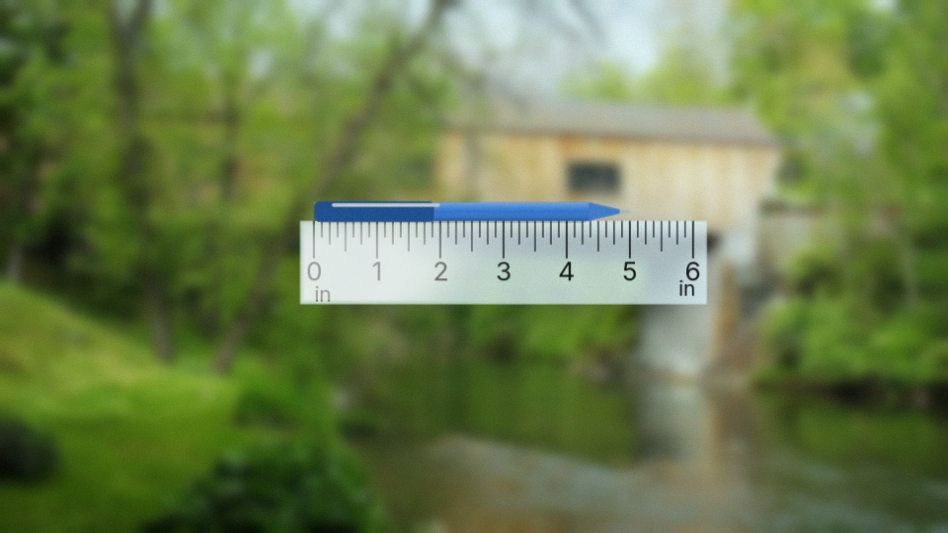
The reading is 5 in
